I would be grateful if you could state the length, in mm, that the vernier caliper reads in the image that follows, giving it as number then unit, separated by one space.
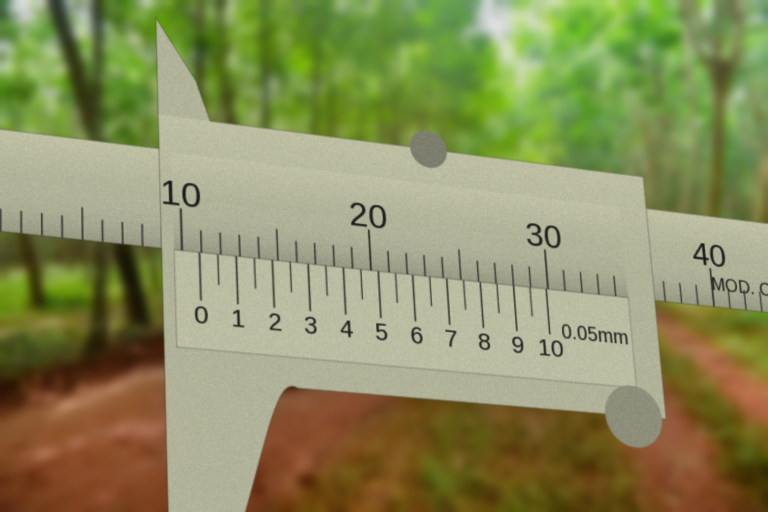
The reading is 10.9 mm
